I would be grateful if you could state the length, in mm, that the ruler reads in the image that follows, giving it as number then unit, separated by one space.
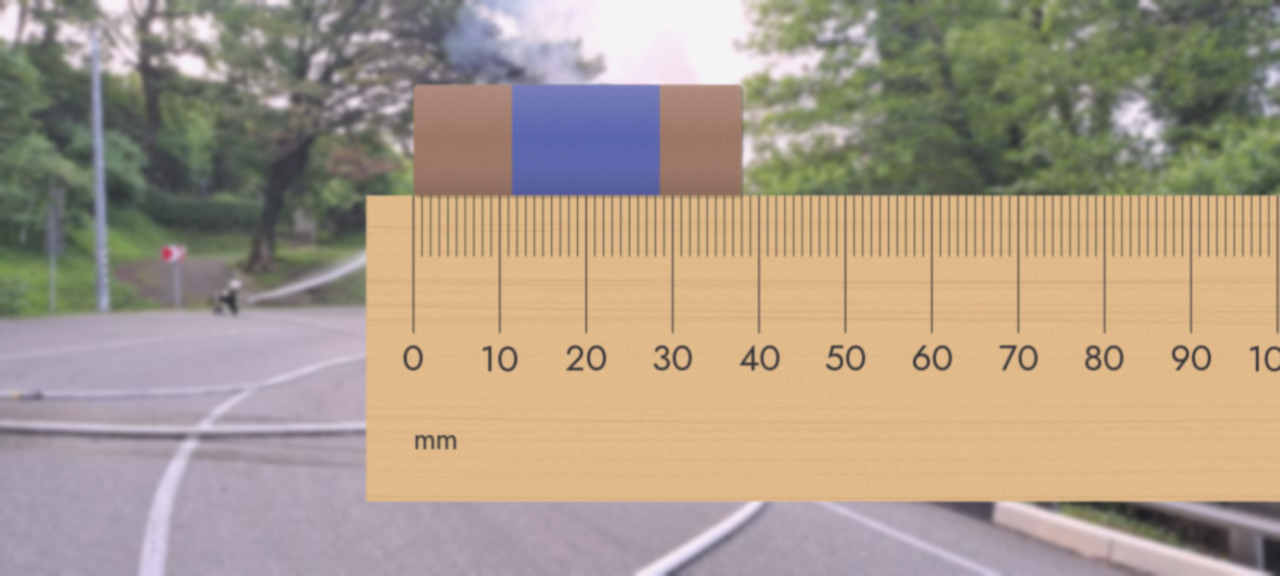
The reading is 38 mm
